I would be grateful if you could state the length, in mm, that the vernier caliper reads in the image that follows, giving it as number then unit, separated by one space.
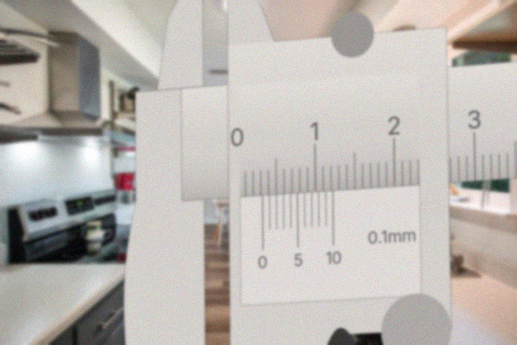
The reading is 3.2 mm
